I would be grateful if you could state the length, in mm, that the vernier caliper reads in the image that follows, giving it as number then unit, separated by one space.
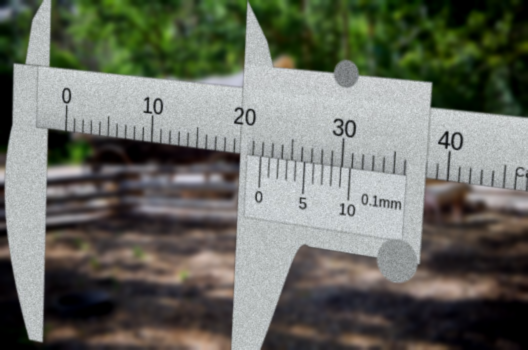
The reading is 21.8 mm
